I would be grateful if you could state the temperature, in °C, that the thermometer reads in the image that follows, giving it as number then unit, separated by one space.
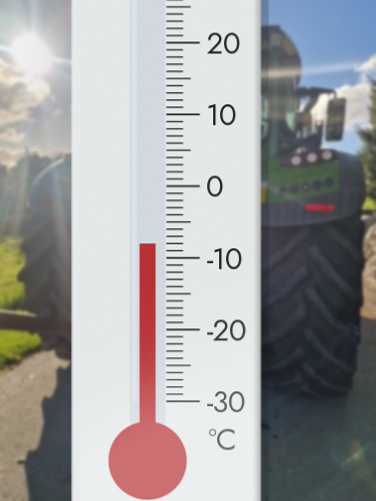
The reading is -8 °C
